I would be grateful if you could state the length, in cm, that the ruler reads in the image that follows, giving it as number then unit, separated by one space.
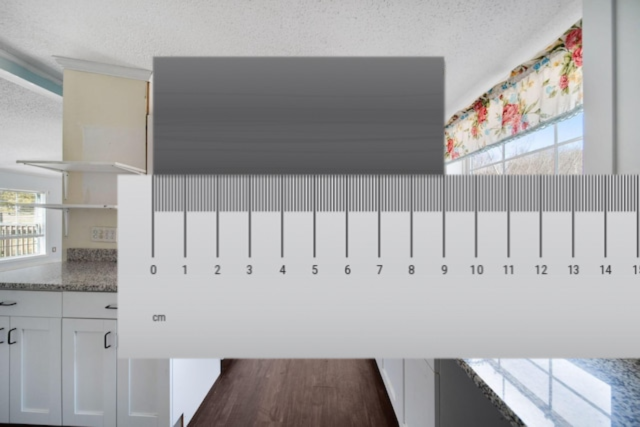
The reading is 9 cm
